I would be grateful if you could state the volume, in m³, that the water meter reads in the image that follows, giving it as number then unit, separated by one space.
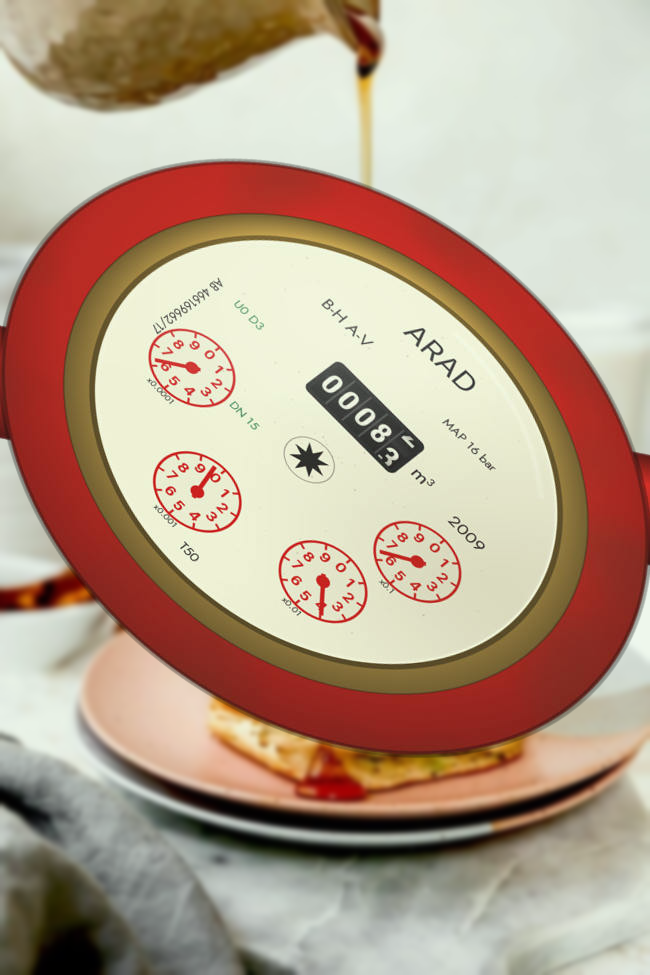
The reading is 82.6396 m³
